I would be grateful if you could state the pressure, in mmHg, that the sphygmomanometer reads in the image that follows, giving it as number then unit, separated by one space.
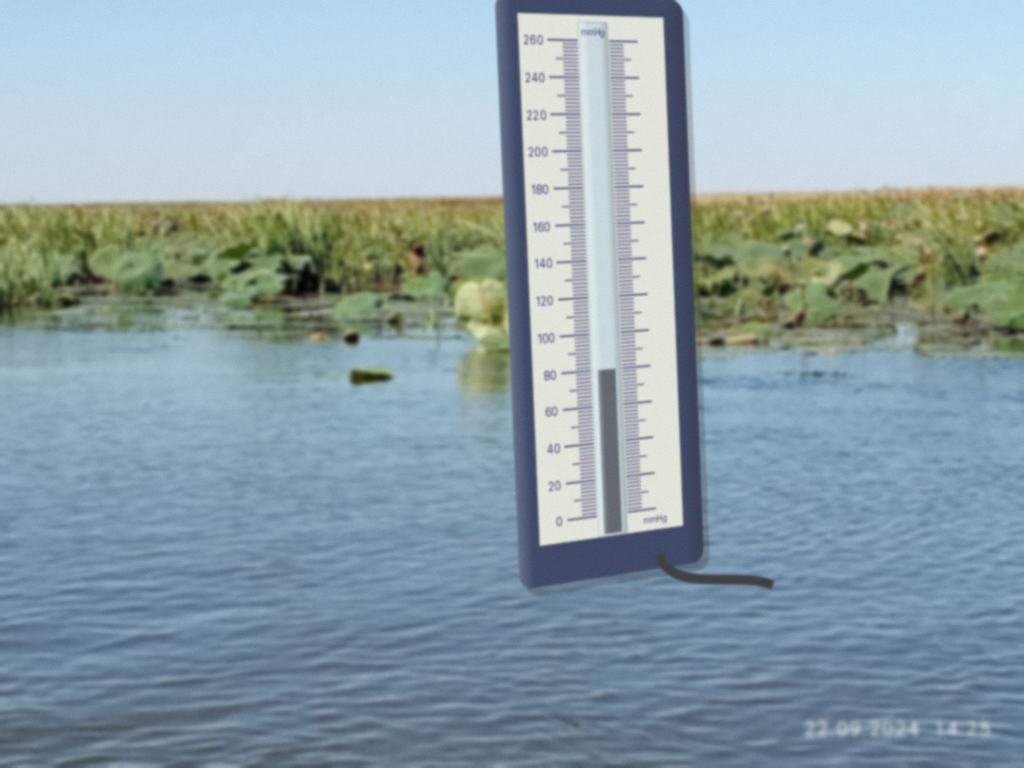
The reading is 80 mmHg
